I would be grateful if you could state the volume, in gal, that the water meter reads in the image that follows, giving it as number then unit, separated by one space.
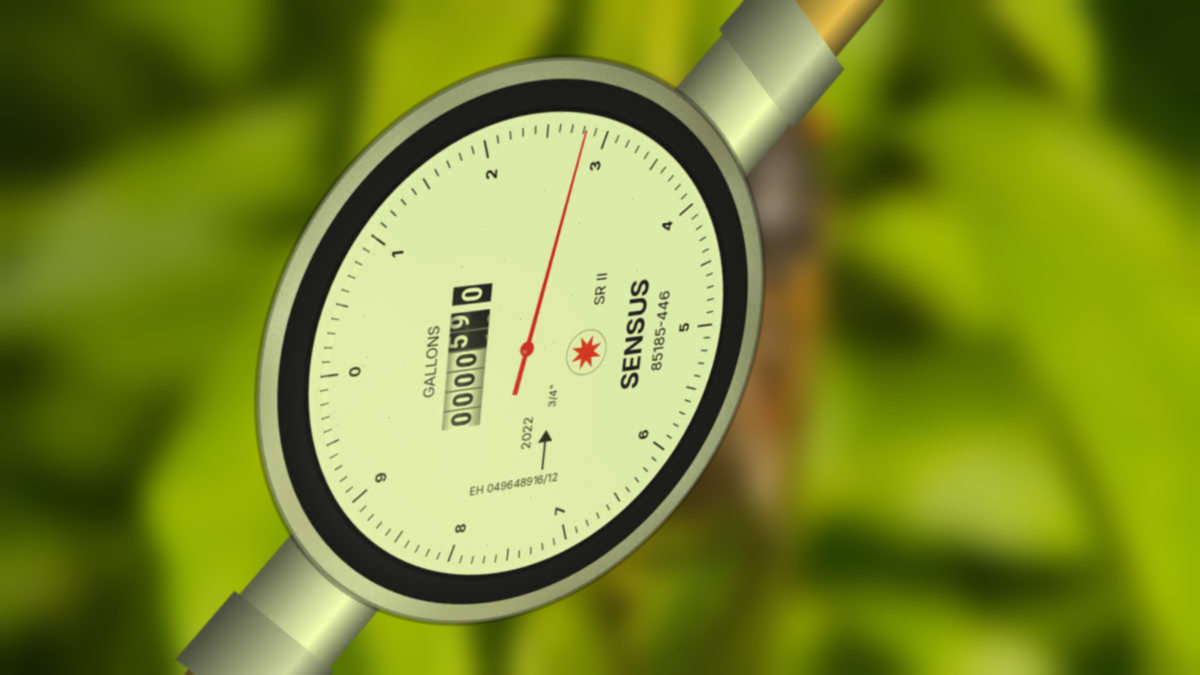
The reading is 592.8 gal
